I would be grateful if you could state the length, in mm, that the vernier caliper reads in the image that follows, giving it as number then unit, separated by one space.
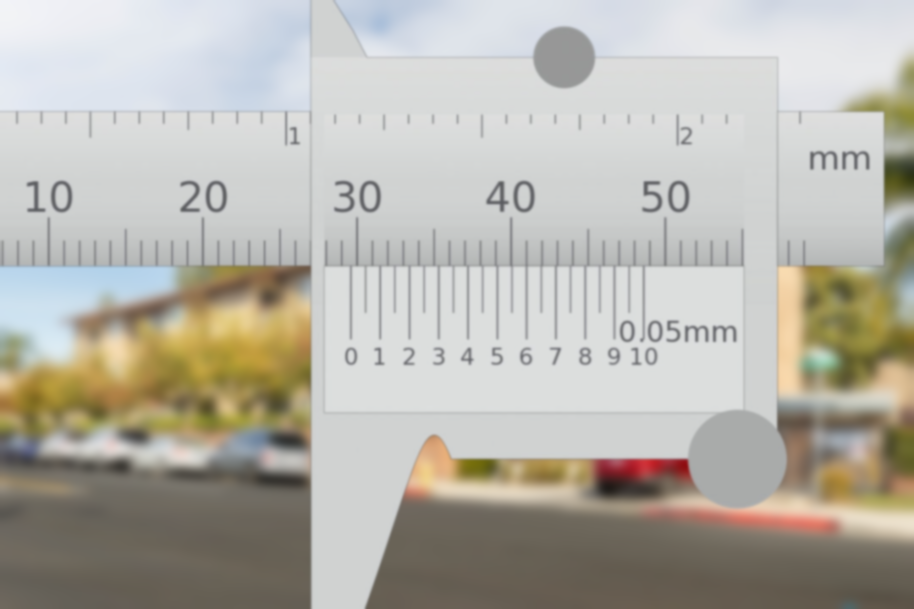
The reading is 29.6 mm
